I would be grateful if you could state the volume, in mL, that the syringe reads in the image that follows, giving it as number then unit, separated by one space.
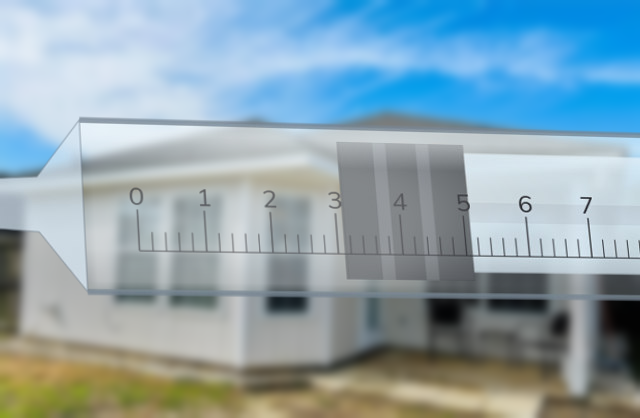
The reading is 3.1 mL
